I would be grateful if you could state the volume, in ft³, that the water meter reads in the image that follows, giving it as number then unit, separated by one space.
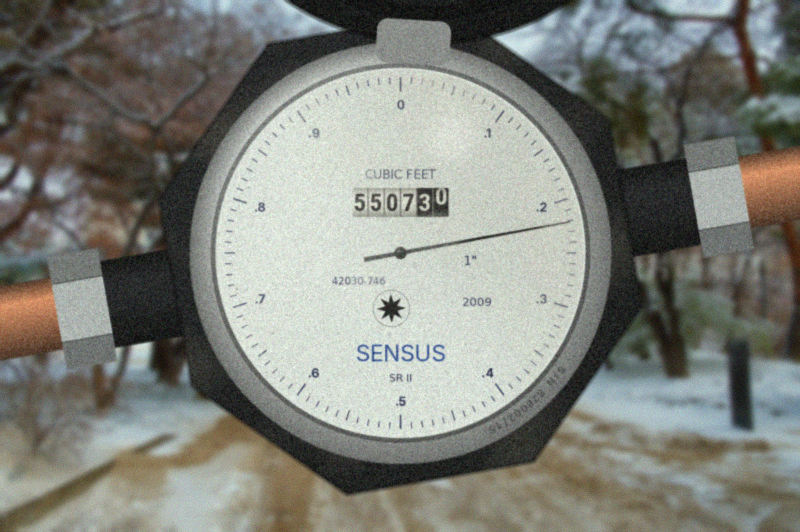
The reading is 550730.22 ft³
